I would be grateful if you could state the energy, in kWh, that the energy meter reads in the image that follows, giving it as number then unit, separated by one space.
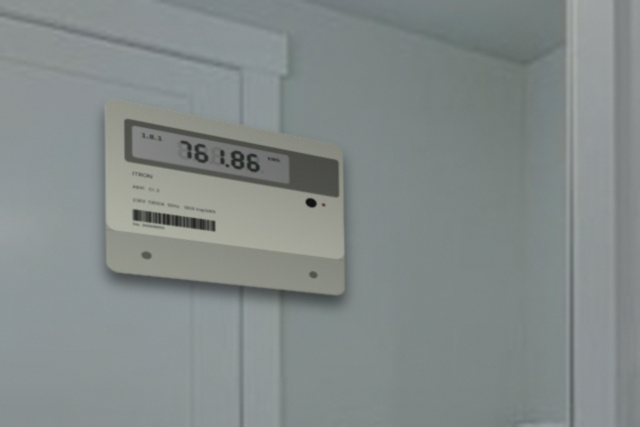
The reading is 761.86 kWh
